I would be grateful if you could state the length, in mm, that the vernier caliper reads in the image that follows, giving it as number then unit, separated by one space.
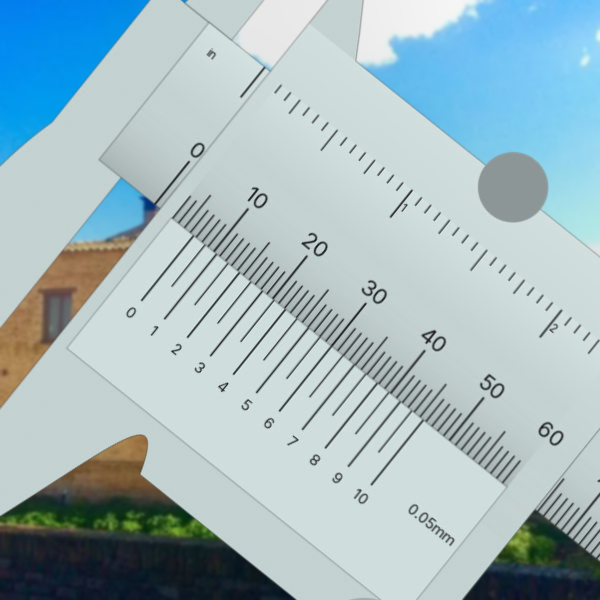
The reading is 6.6 mm
